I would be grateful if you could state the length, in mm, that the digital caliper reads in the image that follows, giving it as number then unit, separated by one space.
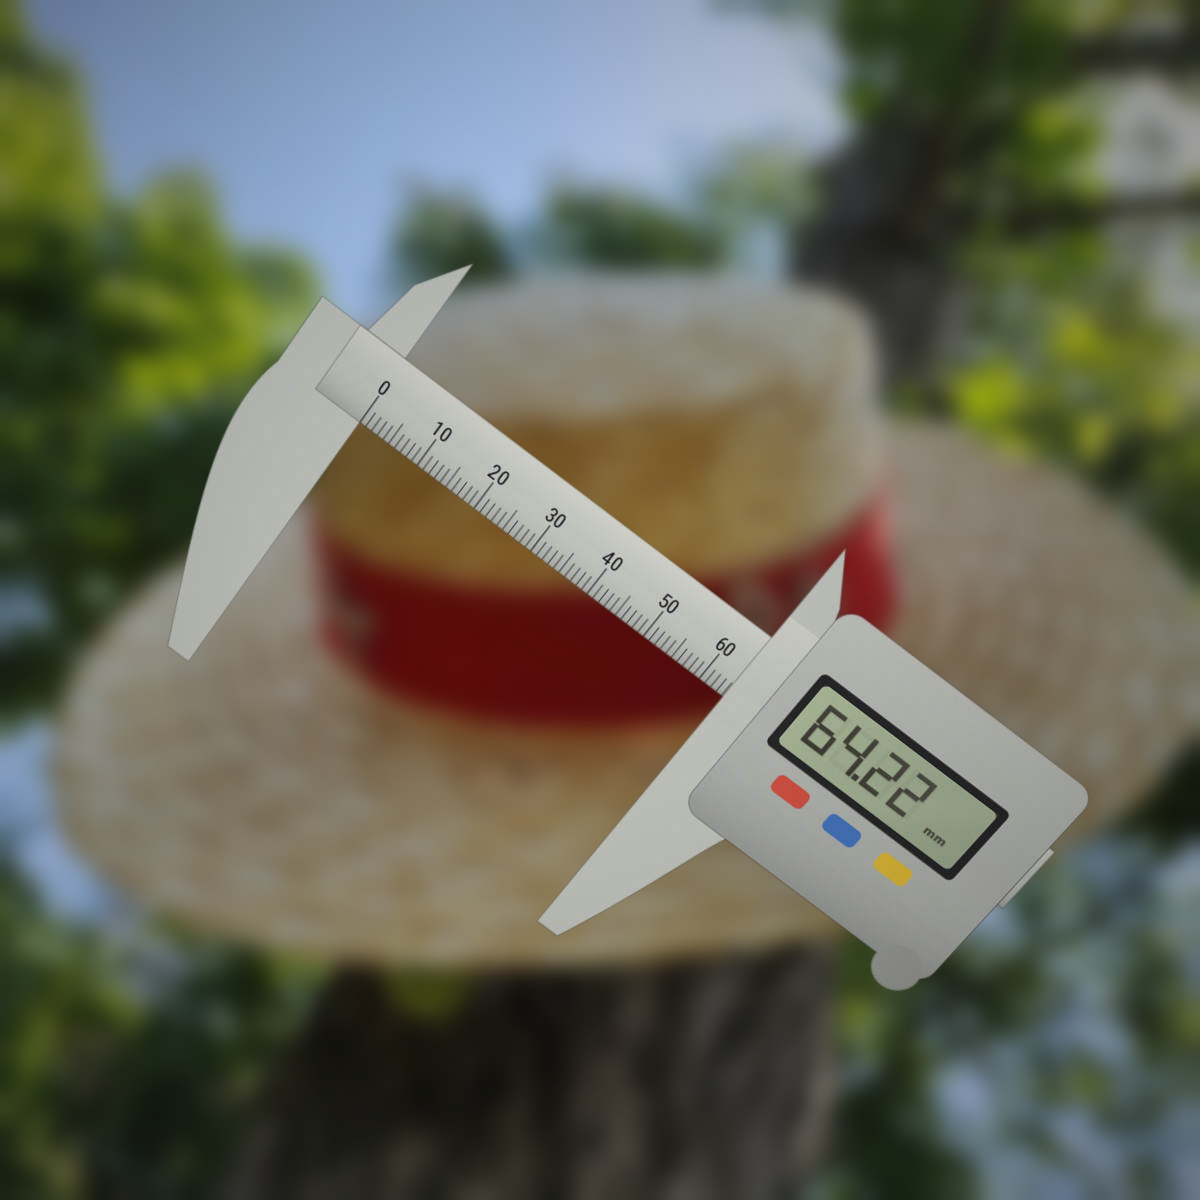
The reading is 64.22 mm
